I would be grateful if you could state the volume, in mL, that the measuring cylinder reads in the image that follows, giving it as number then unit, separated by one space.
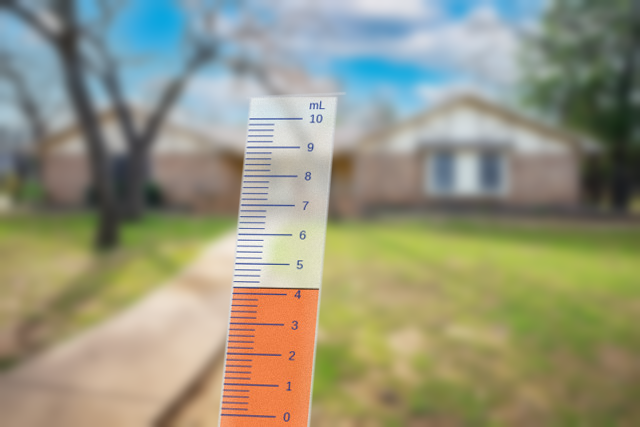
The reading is 4.2 mL
